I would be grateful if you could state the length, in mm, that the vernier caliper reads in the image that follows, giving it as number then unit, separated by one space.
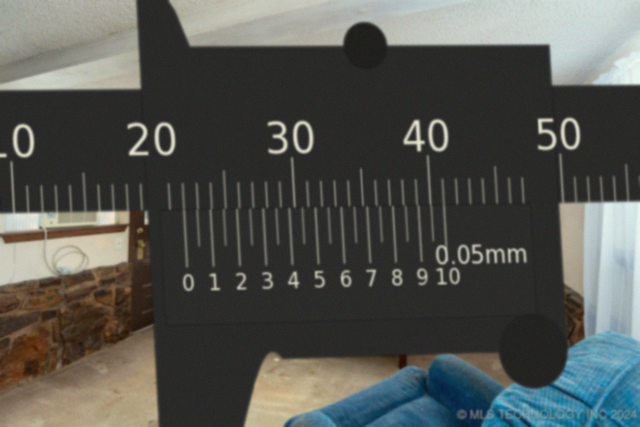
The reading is 22.0 mm
